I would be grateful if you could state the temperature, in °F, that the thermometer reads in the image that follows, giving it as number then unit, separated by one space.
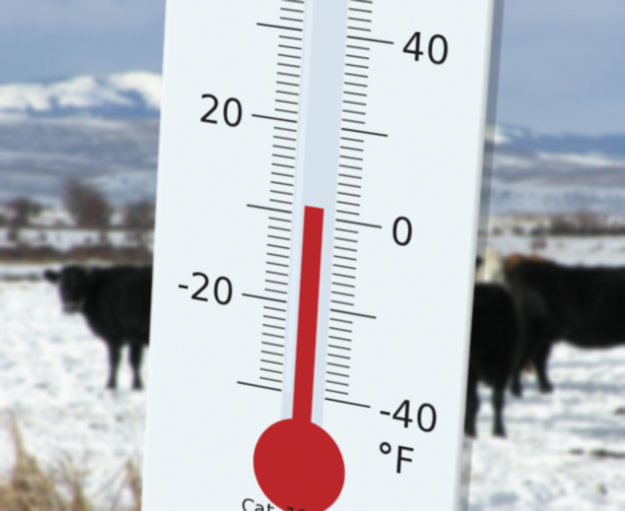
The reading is 2 °F
